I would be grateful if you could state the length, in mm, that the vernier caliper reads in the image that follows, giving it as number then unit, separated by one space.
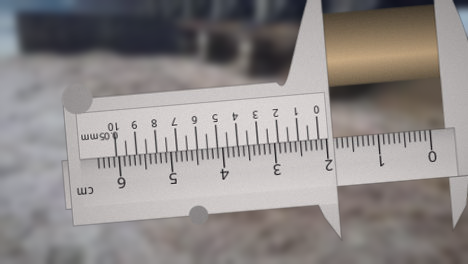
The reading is 21.5 mm
